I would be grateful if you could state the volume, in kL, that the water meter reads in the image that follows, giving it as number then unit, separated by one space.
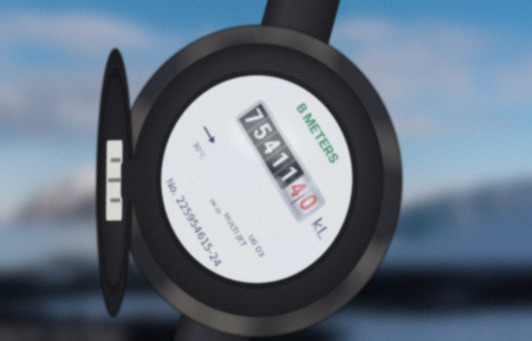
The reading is 75411.40 kL
